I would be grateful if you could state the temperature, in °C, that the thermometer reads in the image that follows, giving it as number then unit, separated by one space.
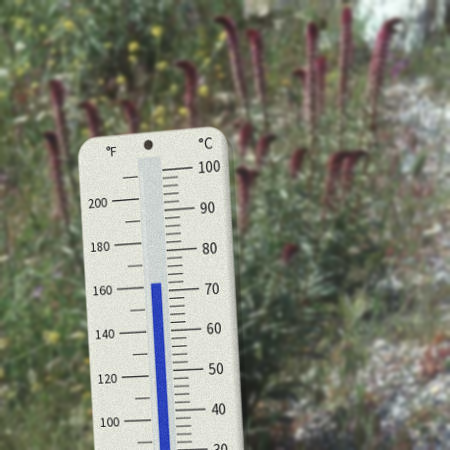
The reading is 72 °C
